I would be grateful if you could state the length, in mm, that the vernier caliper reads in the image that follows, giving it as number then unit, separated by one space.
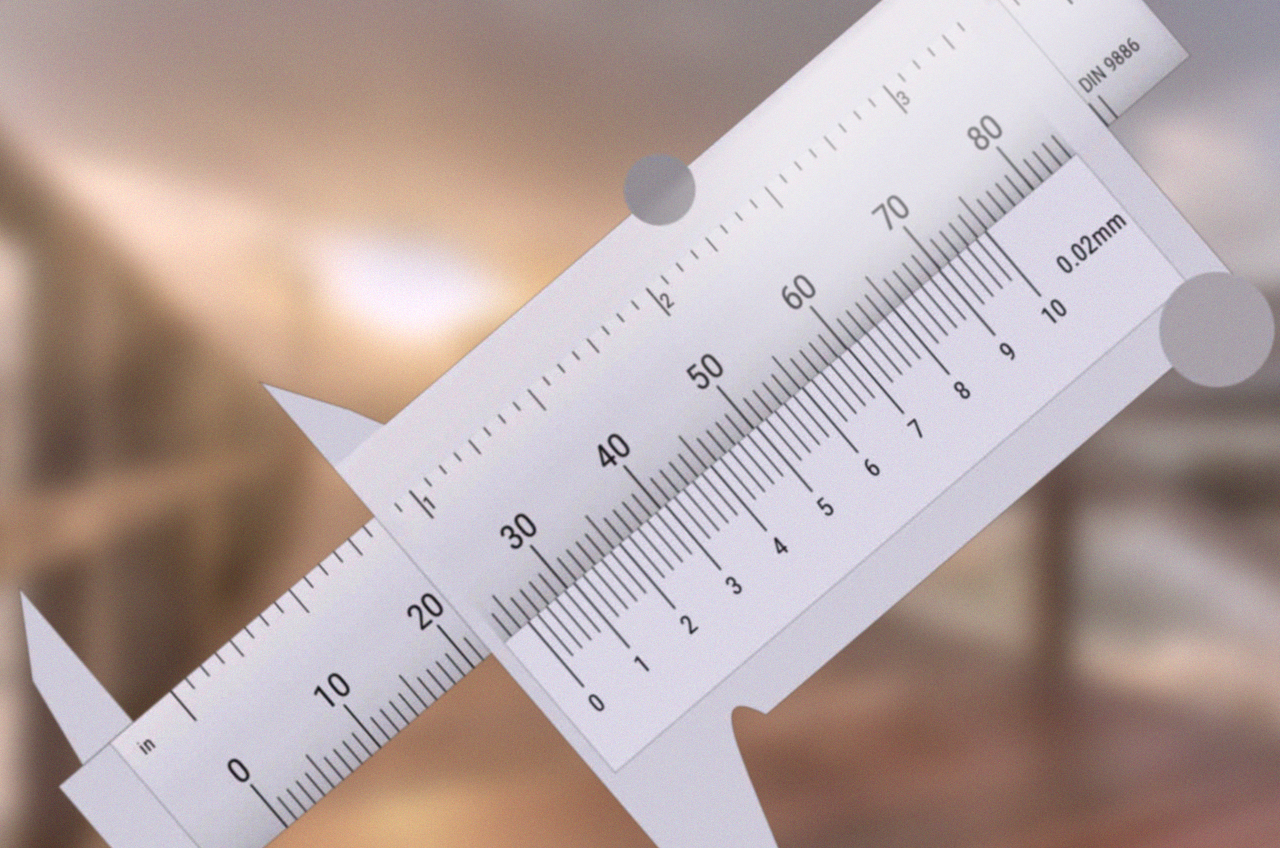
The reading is 25.8 mm
